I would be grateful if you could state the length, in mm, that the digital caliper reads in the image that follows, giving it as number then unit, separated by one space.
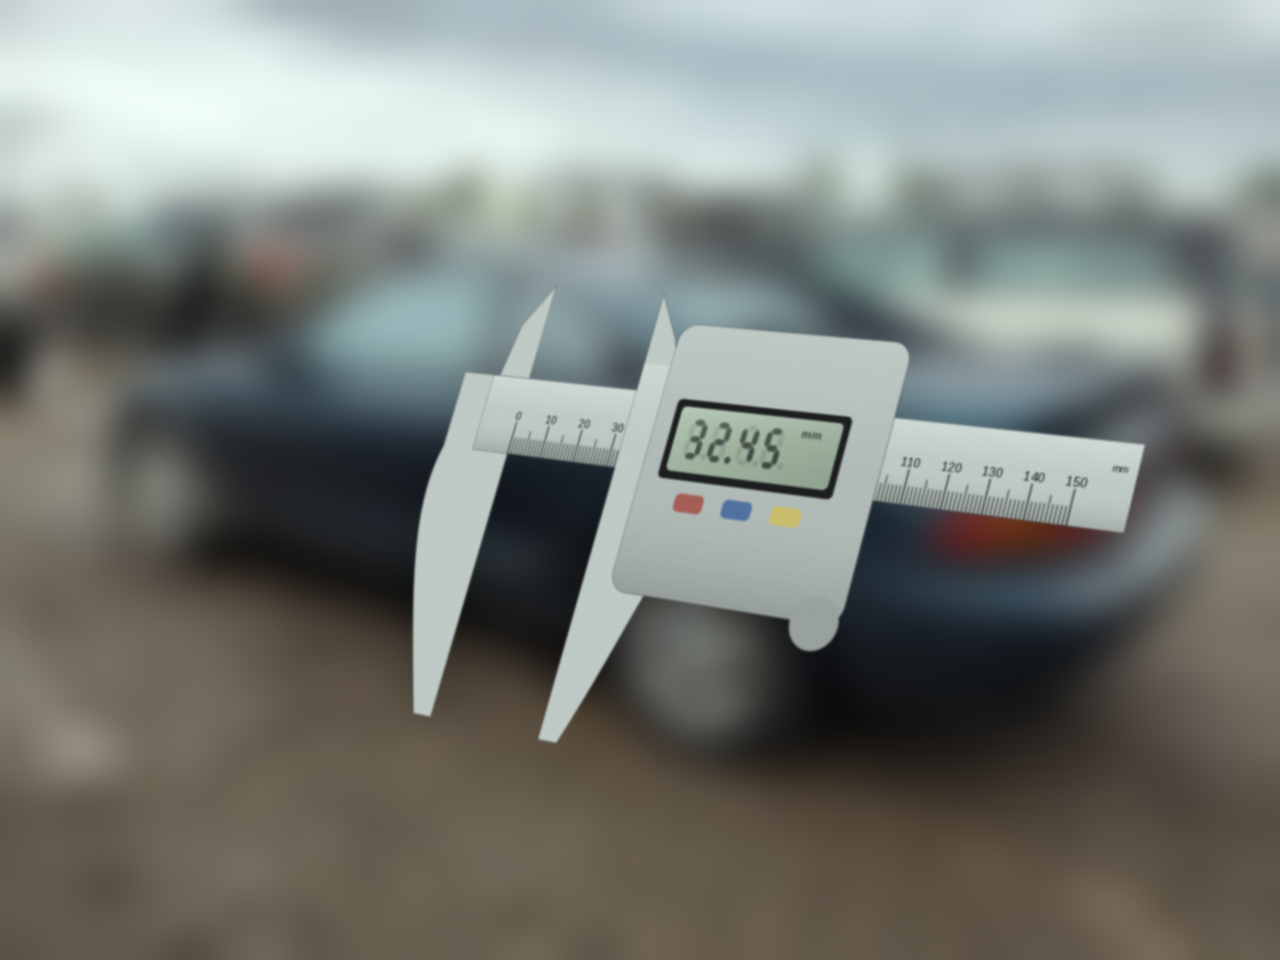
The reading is 32.45 mm
